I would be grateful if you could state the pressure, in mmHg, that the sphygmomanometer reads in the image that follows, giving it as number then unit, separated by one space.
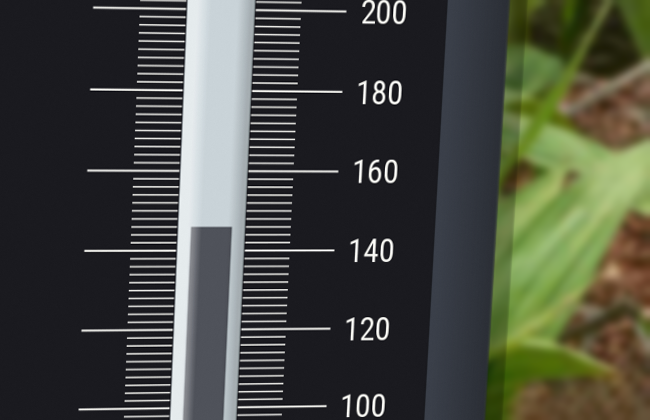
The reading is 146 mmHg
